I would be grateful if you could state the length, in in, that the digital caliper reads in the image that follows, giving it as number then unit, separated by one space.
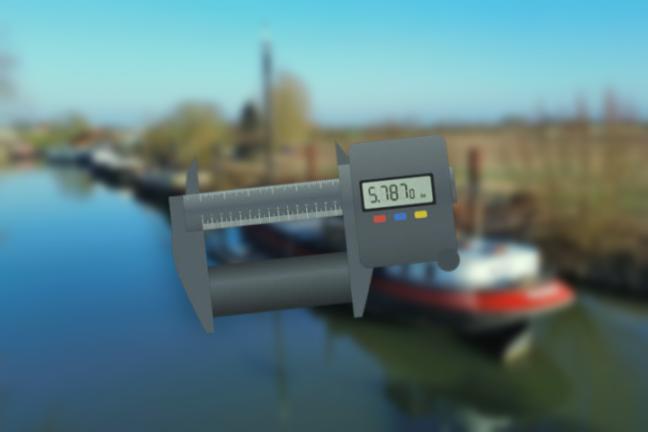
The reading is 5.7870 in
